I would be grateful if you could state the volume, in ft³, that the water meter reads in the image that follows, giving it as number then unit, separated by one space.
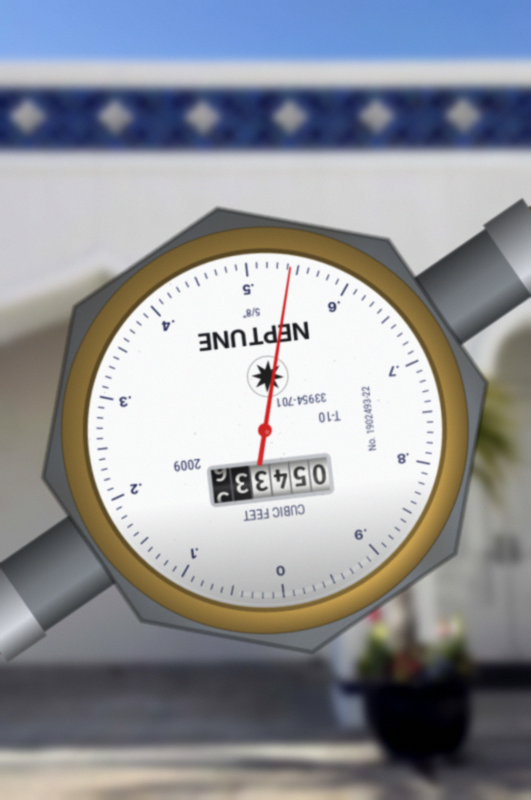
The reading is 54335.54 ft³
